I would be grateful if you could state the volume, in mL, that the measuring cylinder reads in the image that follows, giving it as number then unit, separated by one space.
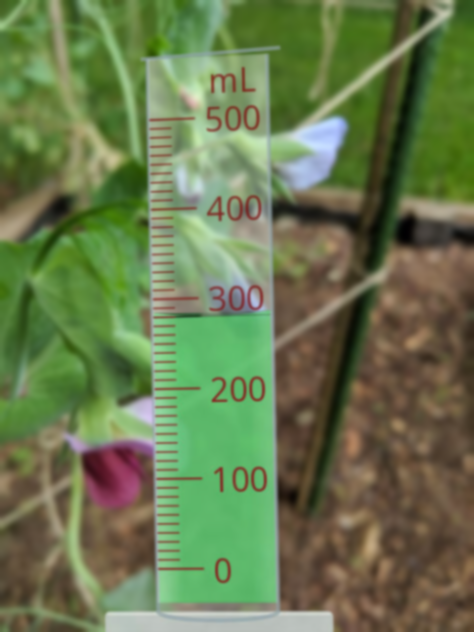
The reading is 280 mL
